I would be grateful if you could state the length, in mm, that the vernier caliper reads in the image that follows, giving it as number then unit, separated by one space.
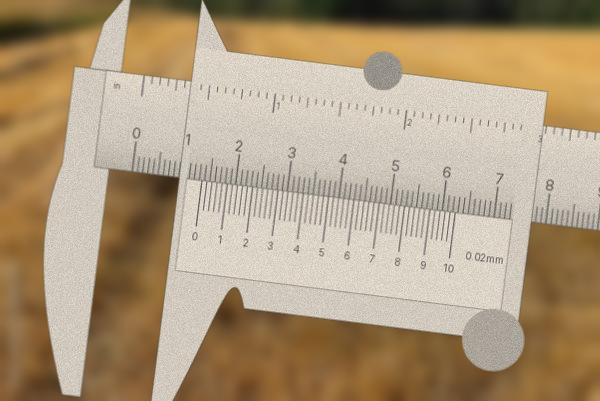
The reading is 13.5 mm
